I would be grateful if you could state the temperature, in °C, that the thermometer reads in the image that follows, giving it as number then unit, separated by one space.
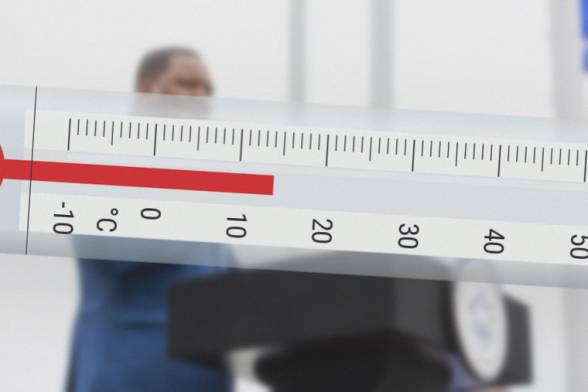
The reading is 14 °C
